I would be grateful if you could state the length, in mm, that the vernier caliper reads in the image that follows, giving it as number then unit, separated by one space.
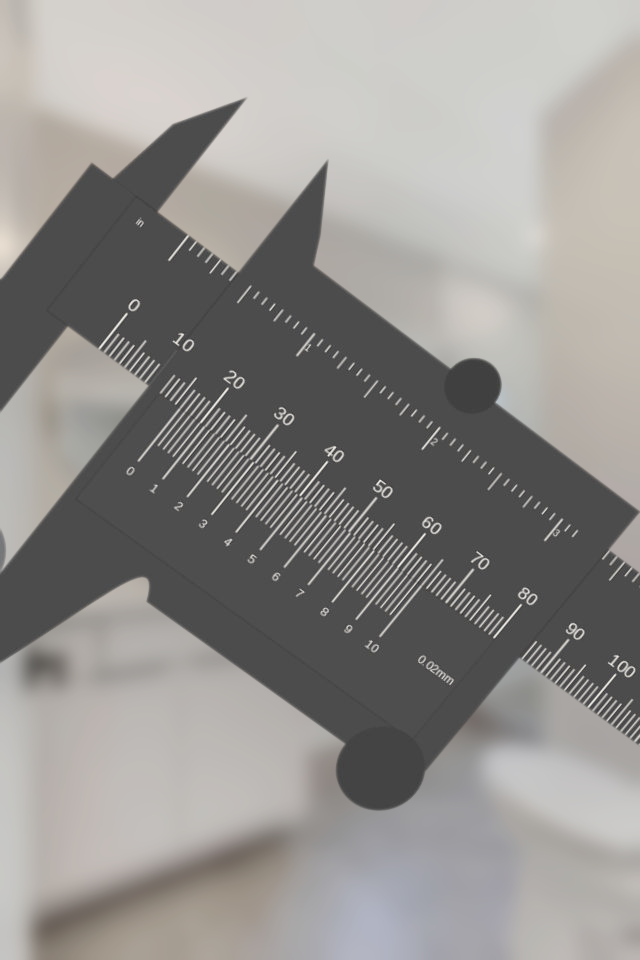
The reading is 16.0 mm
